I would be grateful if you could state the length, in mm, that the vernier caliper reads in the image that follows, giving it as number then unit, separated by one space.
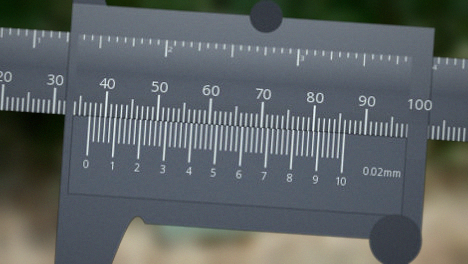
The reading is 37.0 mm
